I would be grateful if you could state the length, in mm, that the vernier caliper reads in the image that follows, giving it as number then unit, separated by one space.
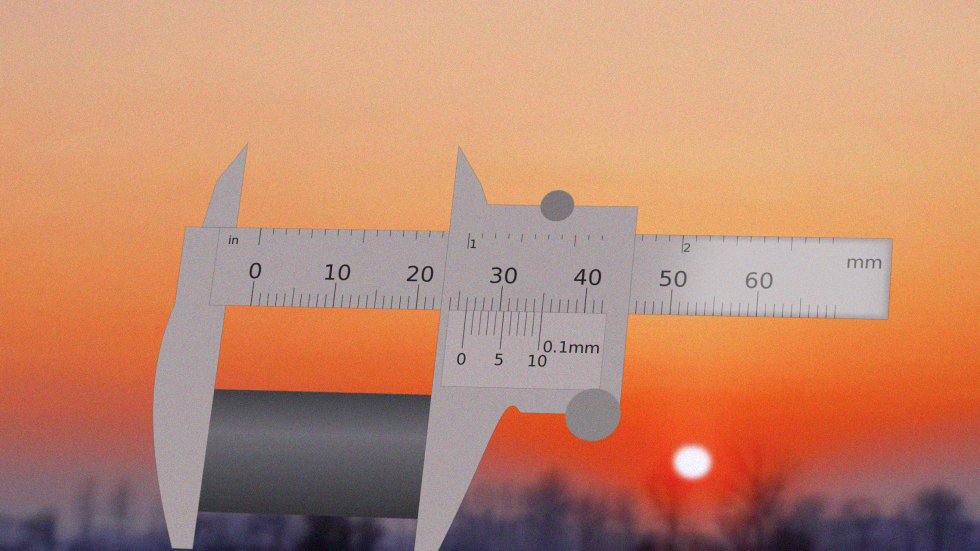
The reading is 26.0 mm
